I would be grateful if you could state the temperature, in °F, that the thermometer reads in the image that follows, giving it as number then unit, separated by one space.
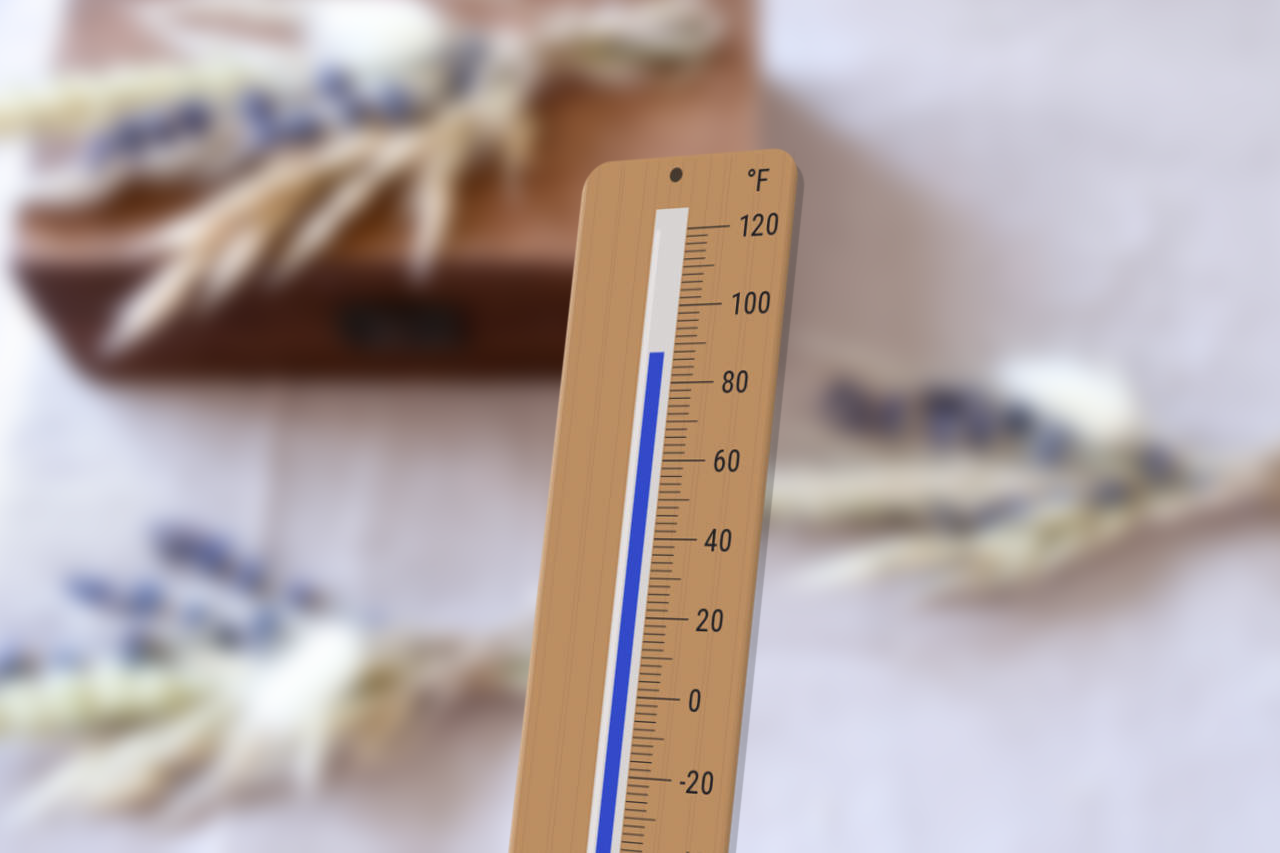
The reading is 88 °F
